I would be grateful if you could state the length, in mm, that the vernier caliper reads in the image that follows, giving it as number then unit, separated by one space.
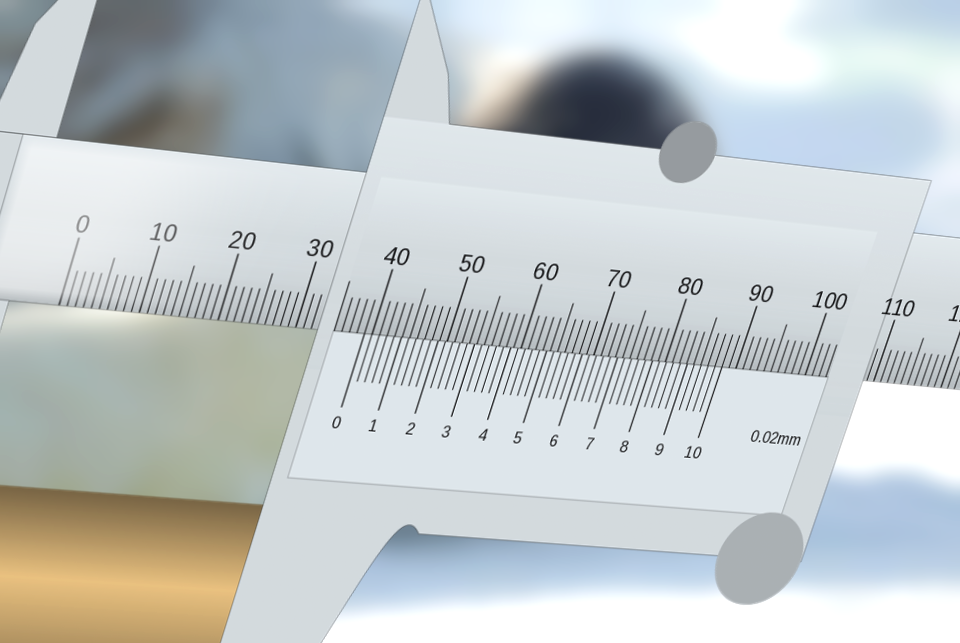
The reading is 39.0 mm
